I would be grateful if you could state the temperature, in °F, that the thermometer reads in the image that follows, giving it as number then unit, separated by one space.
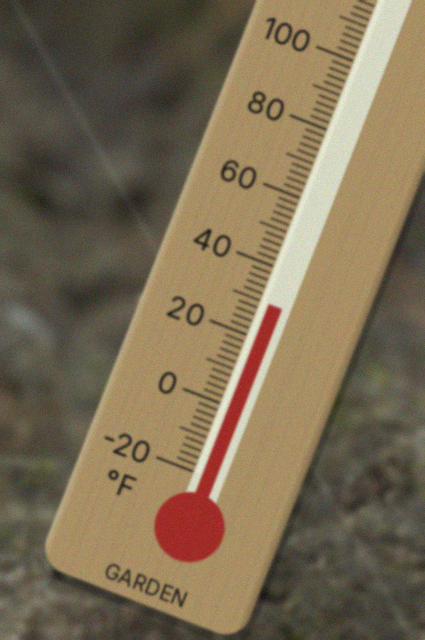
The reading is 30 °F
